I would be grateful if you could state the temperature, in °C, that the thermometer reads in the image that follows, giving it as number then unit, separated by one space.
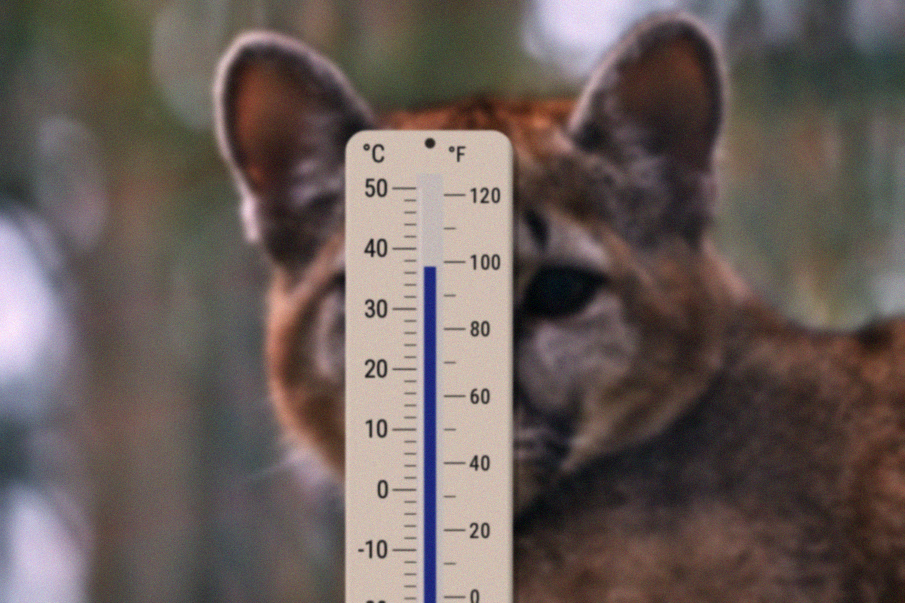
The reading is 37 °C
